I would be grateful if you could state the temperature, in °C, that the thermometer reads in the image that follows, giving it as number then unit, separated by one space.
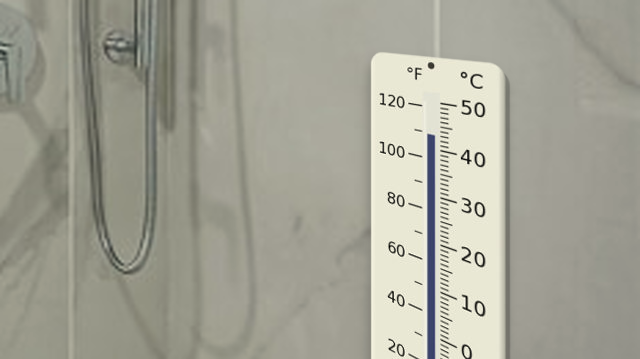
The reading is 43 °C
